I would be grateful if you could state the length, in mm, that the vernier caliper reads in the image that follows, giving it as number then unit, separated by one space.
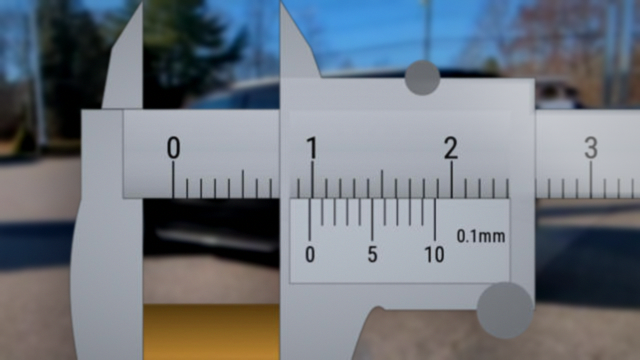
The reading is 9.8 mm
